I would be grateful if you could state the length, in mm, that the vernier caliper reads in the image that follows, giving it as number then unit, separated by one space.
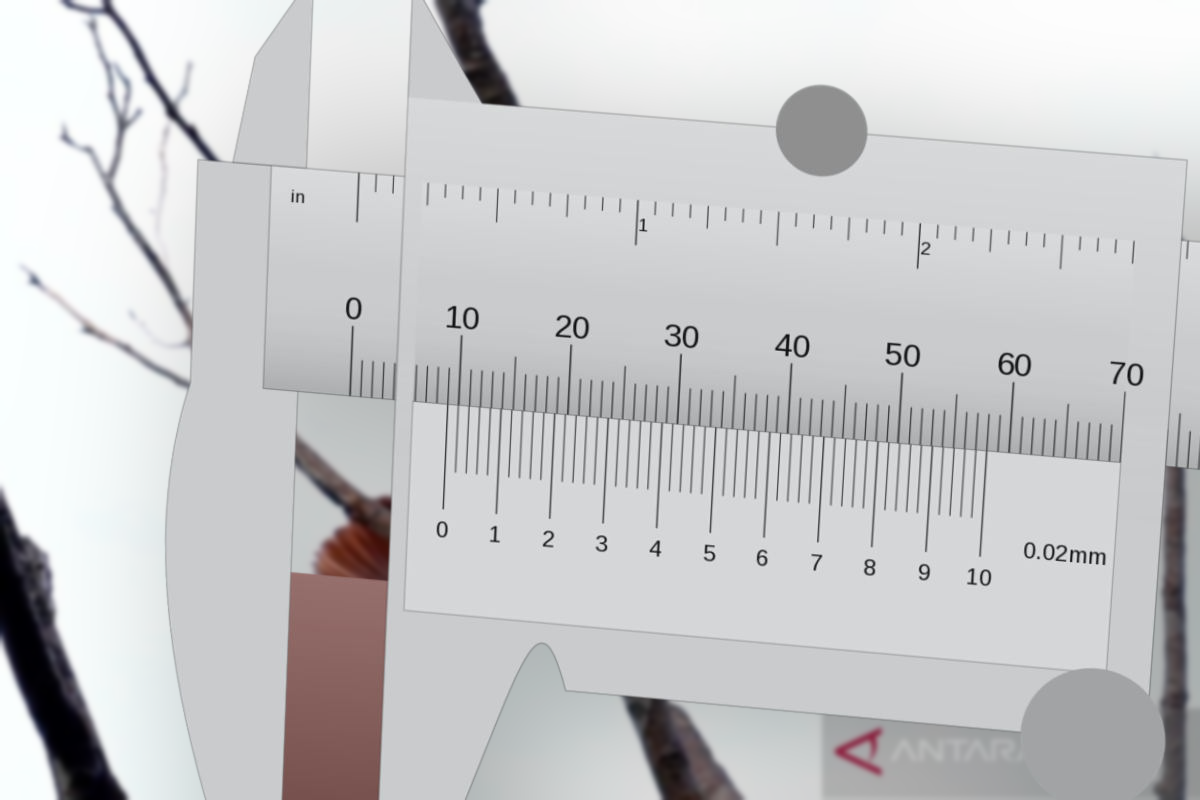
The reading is 9.0 mm
